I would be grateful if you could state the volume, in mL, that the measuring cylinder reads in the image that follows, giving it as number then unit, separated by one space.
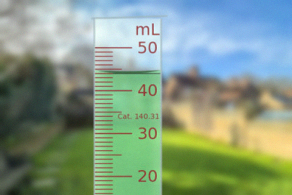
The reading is 44 mL
